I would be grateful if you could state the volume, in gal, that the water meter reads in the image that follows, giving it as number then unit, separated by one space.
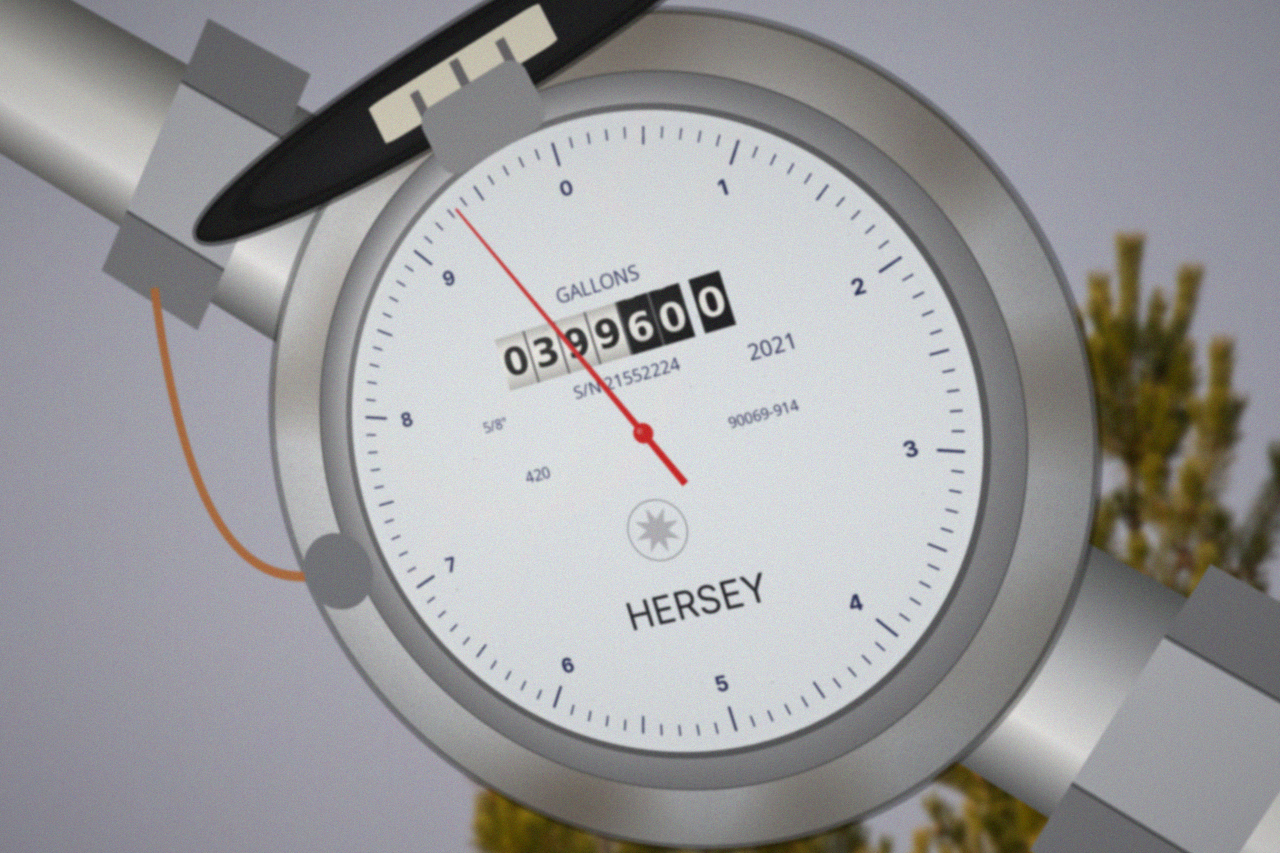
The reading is 399599.3 gal
